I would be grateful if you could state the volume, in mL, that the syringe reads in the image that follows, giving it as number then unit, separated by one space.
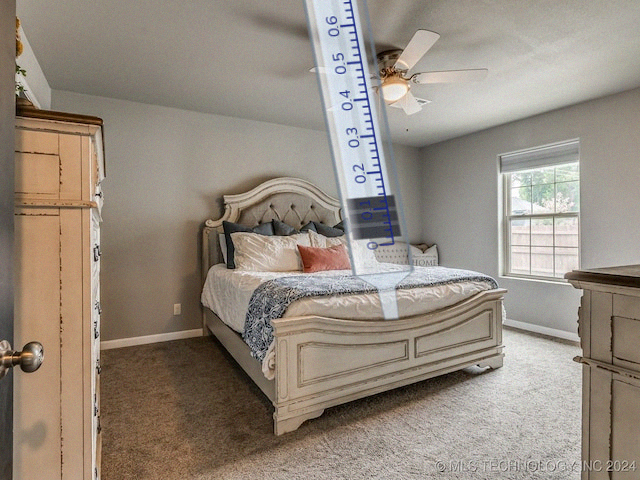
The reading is 0.02 mL
